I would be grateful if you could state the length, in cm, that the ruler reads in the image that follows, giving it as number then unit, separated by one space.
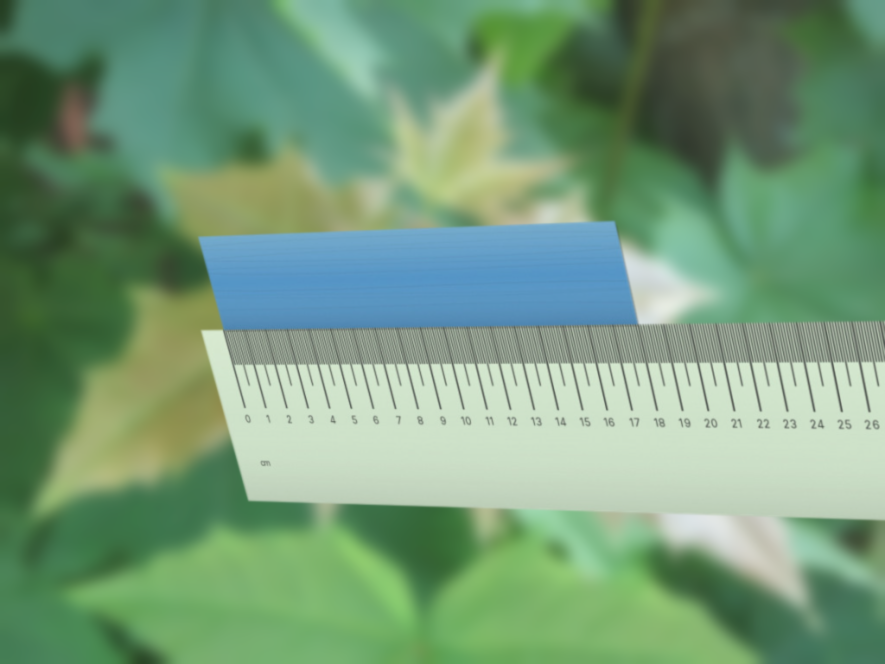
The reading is 18 cm
